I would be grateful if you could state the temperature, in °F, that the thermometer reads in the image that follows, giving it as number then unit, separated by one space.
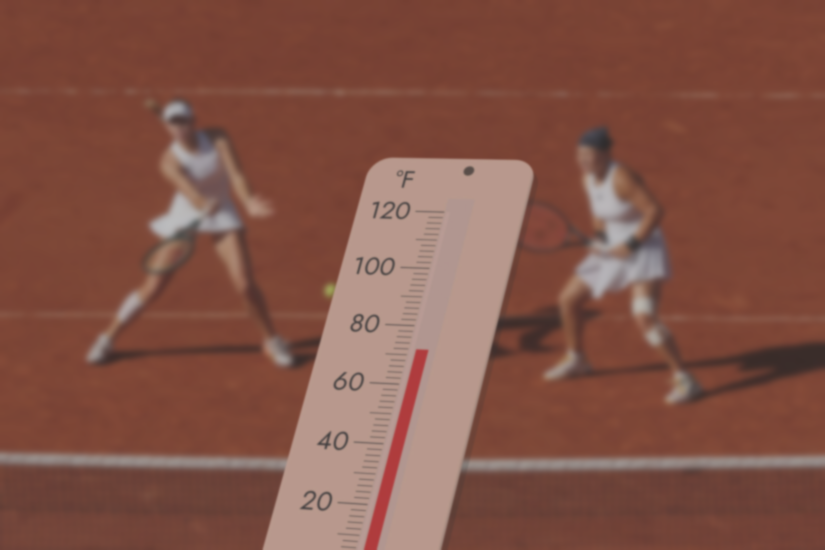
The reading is 72 °F
